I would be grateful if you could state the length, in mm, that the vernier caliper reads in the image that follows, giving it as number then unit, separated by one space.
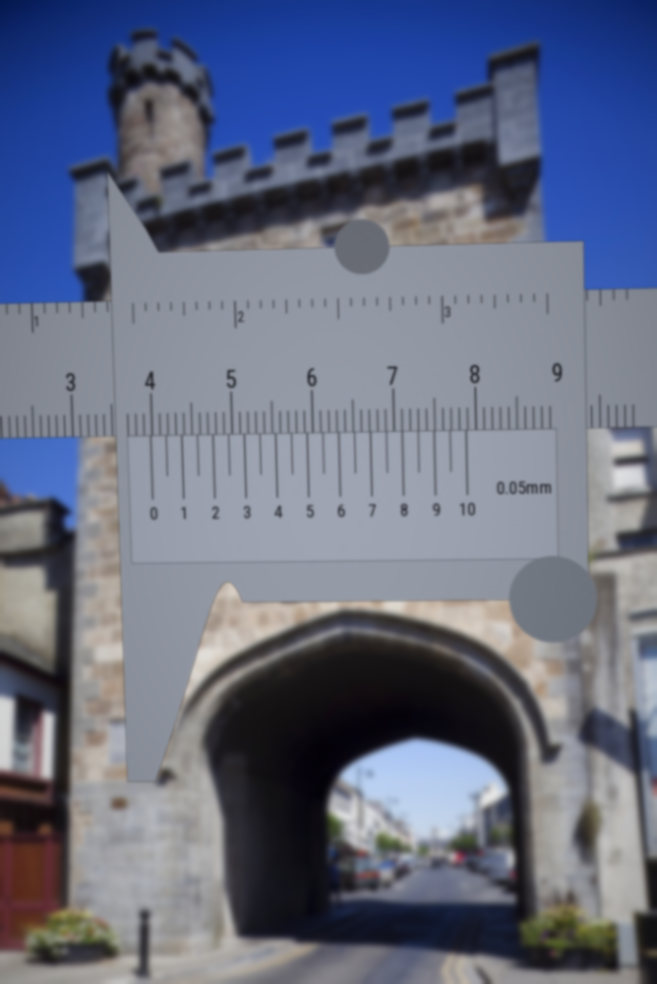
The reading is 39.8 mm
